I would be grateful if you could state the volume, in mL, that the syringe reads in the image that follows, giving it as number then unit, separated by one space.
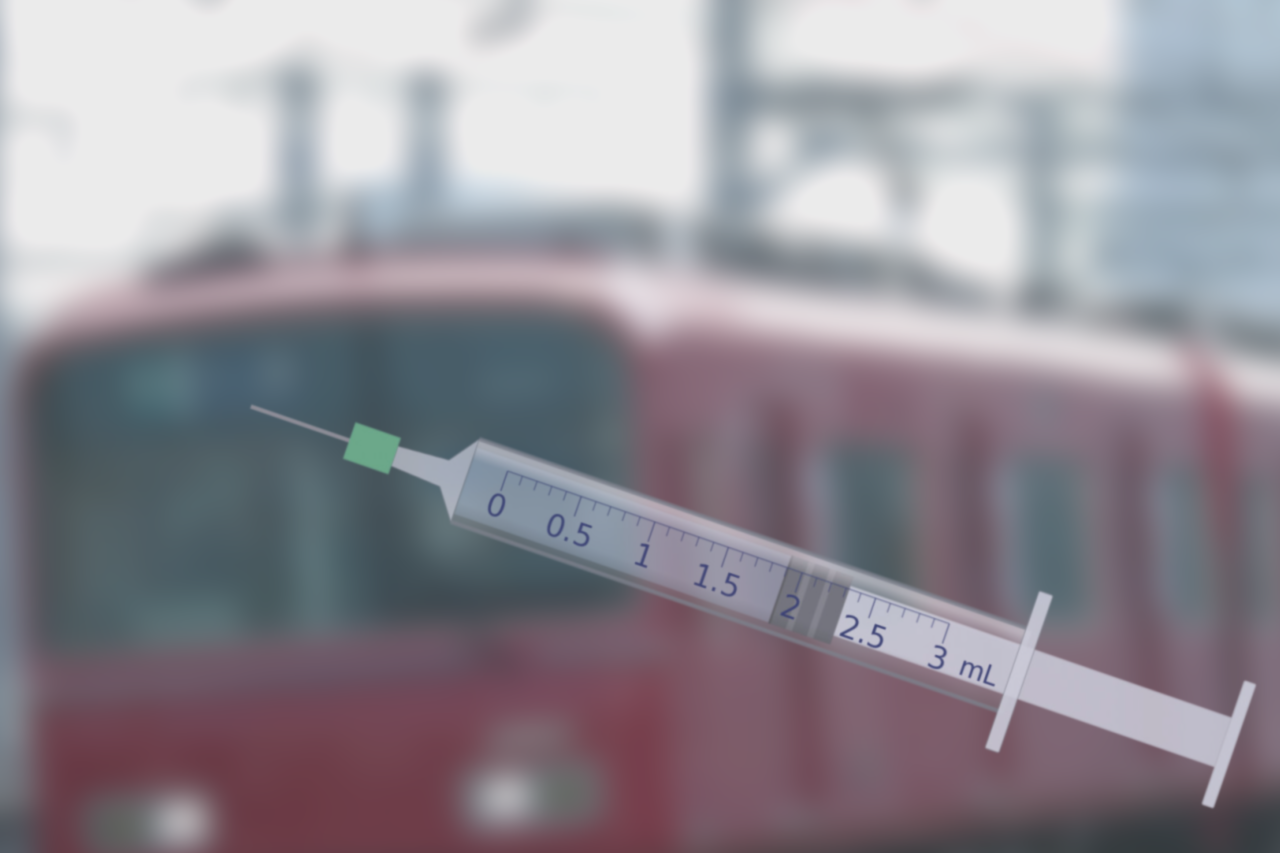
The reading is 1.9 mL
